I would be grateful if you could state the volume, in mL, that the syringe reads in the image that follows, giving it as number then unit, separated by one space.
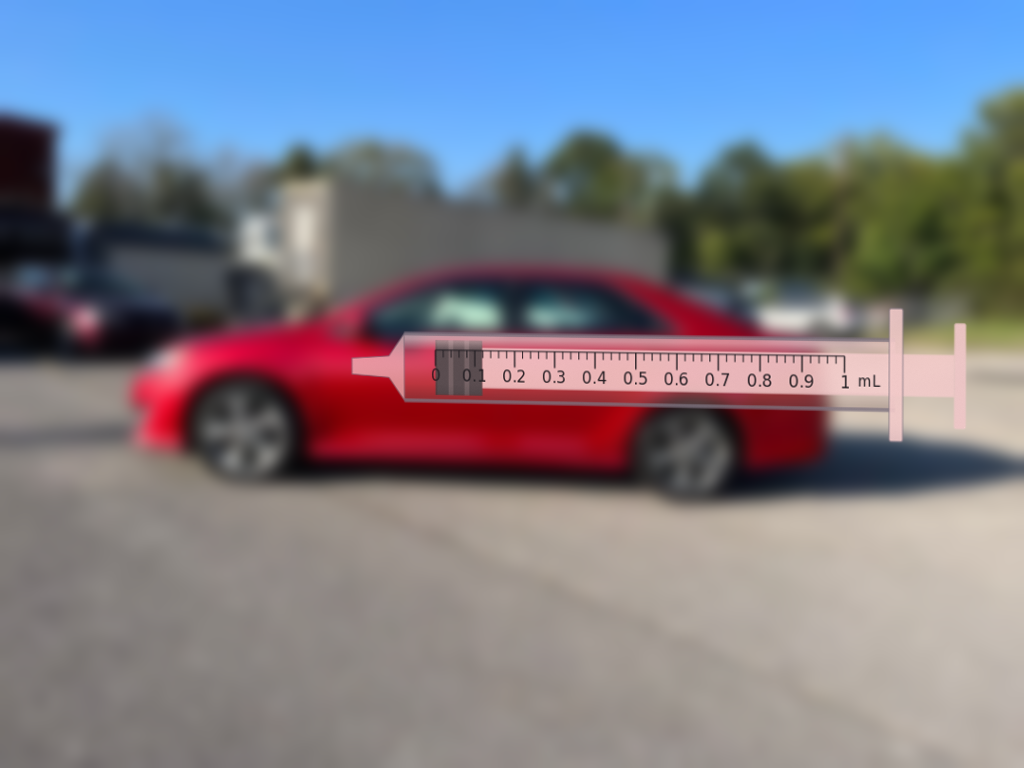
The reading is 0 mL
